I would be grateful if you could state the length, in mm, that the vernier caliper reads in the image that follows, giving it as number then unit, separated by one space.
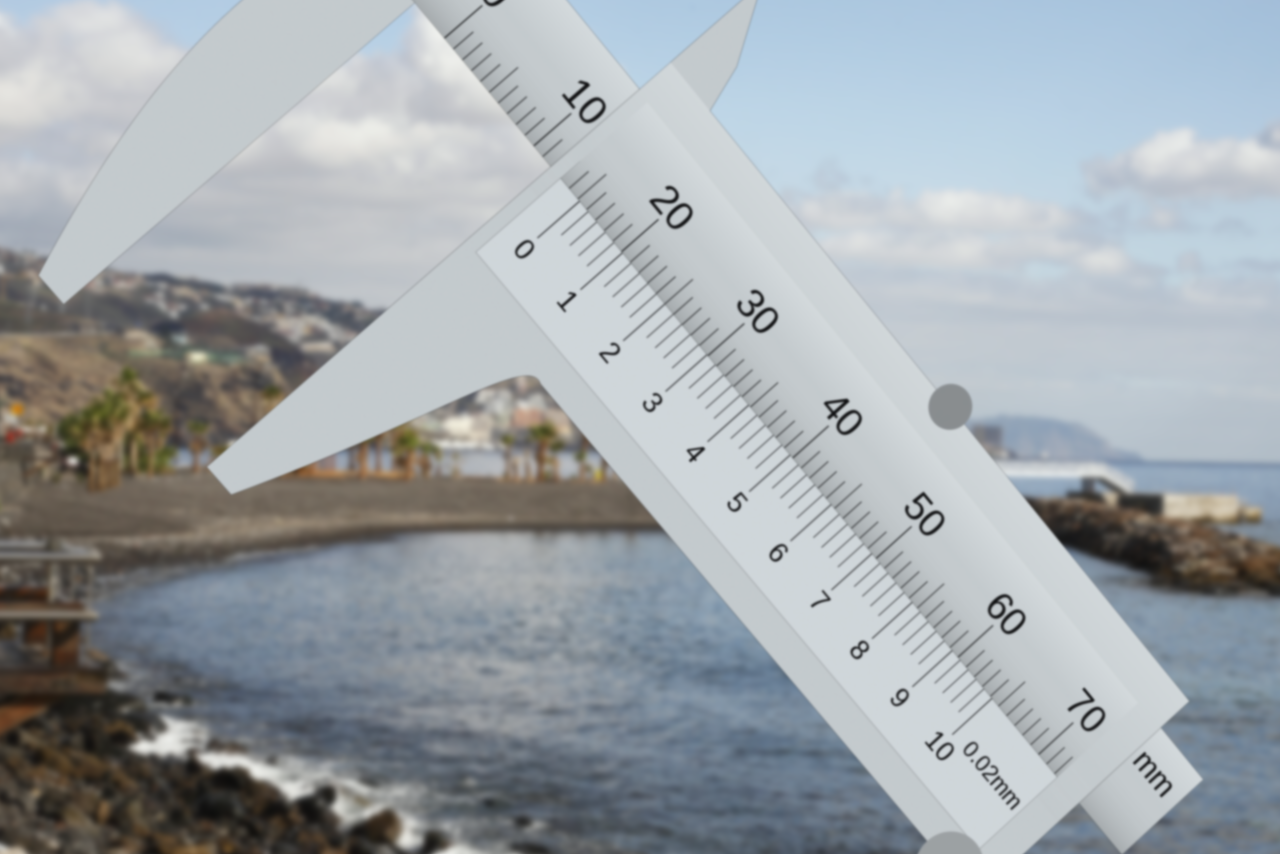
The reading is 15.2 mm
